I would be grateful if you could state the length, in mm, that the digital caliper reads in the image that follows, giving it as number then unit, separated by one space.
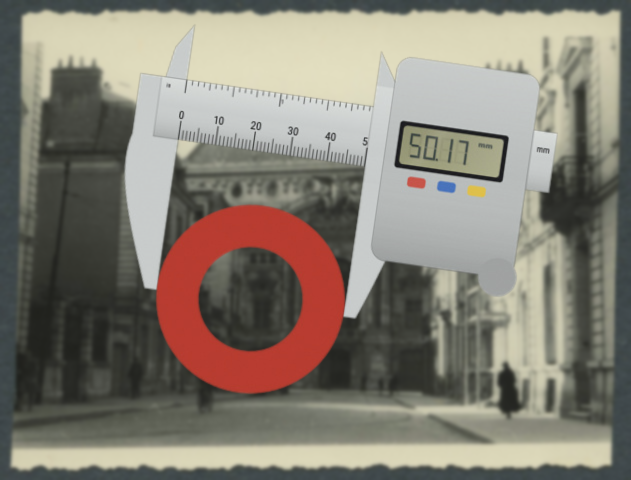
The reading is 50.17 mm
